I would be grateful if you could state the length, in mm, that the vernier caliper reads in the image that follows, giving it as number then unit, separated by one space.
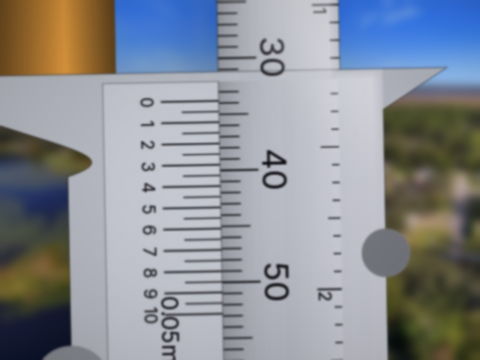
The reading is 33.8 mm
